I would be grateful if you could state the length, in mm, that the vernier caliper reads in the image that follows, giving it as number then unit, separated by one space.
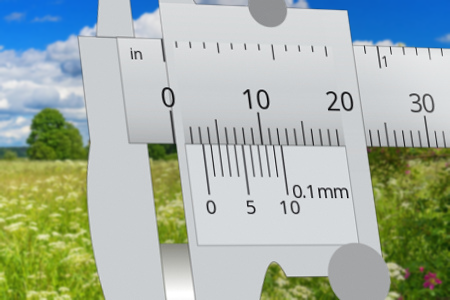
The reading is 3.2 mm
